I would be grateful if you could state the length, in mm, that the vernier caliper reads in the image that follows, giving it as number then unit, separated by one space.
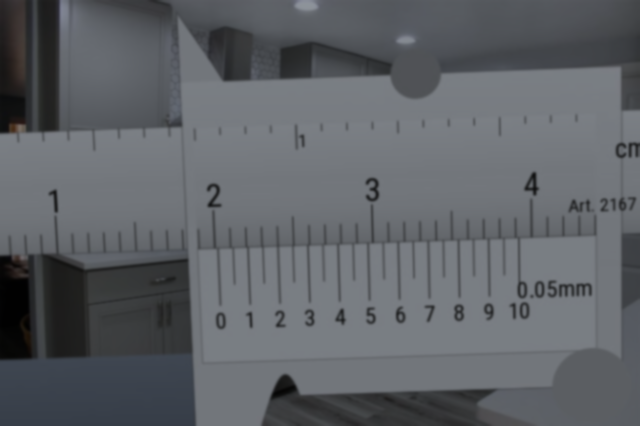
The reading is 20.2 mm
